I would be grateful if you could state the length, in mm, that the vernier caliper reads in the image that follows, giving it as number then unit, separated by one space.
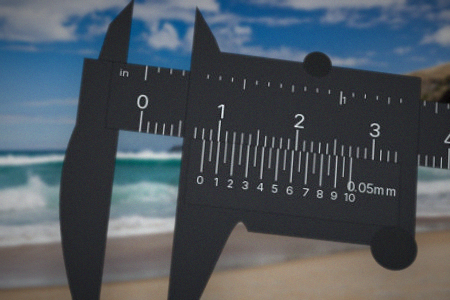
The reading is 8.2 mm
